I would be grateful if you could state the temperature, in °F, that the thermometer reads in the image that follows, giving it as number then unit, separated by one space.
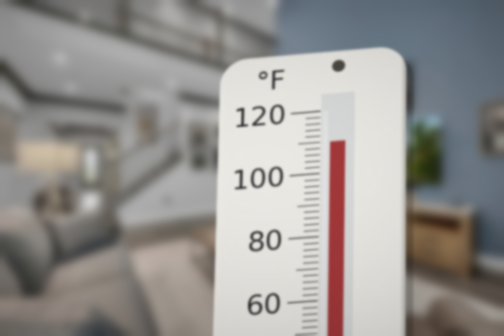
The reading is 110 °F
